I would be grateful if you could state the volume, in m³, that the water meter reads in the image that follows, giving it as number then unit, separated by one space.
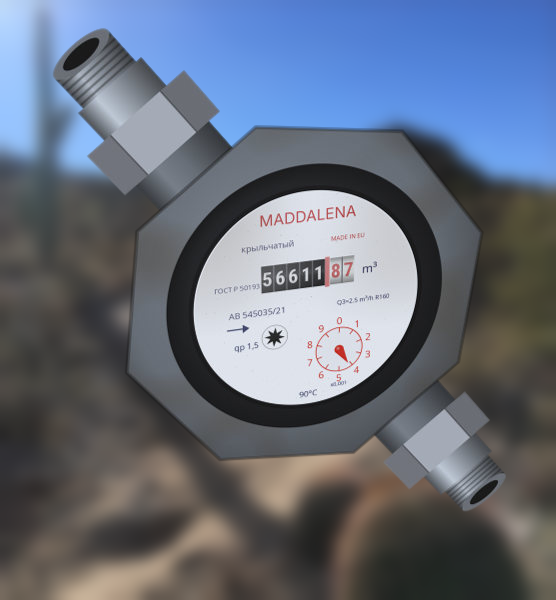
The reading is 56611.874 m³
